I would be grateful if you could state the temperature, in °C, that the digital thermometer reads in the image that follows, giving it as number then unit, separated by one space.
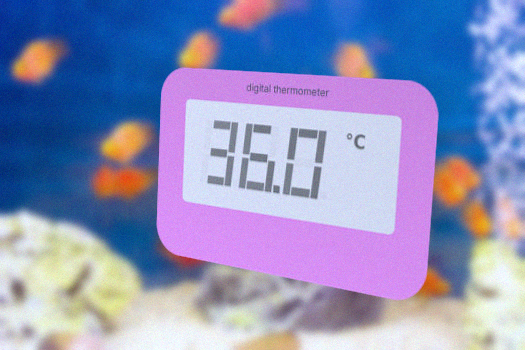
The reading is 36.0 °C
